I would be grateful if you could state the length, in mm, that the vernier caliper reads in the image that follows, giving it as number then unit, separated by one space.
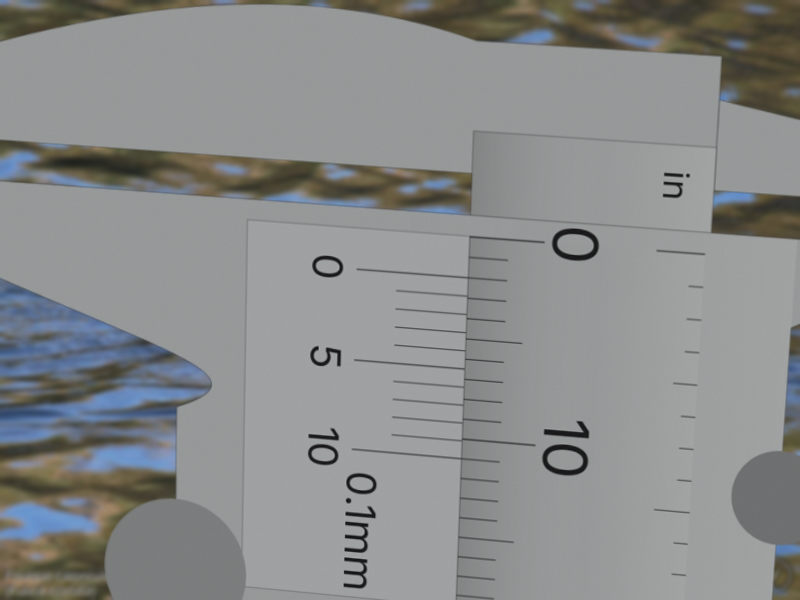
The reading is 2.0 mm
